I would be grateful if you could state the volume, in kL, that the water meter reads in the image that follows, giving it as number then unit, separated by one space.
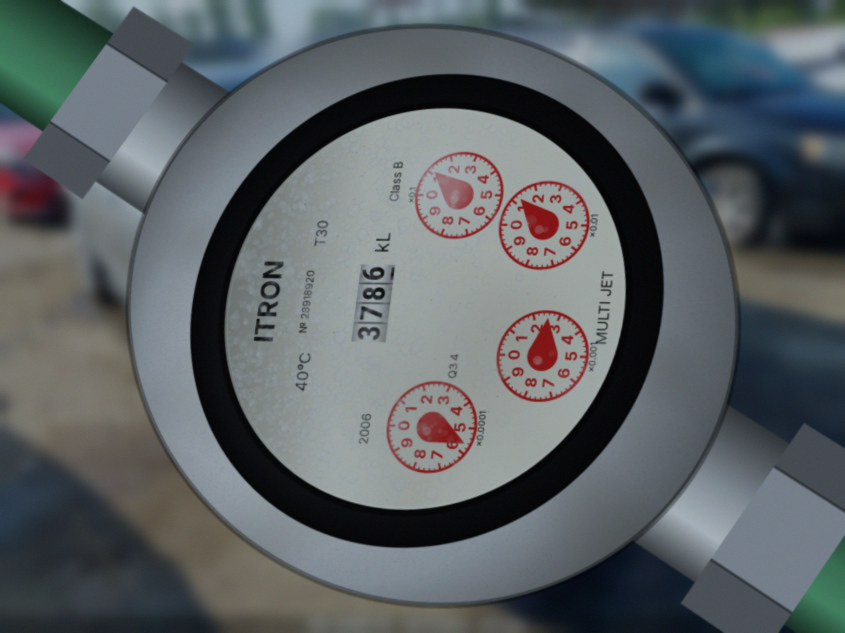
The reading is 3786.1125 kL
